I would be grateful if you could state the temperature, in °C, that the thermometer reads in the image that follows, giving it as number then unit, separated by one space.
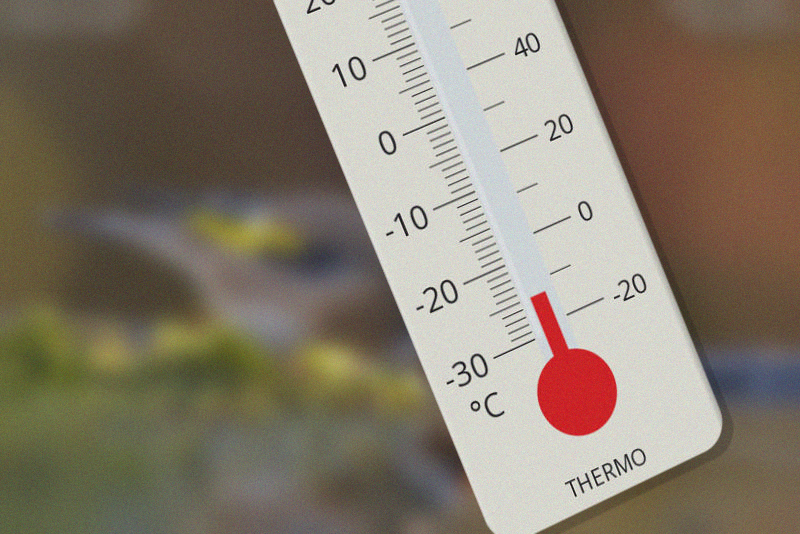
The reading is -25 °C
